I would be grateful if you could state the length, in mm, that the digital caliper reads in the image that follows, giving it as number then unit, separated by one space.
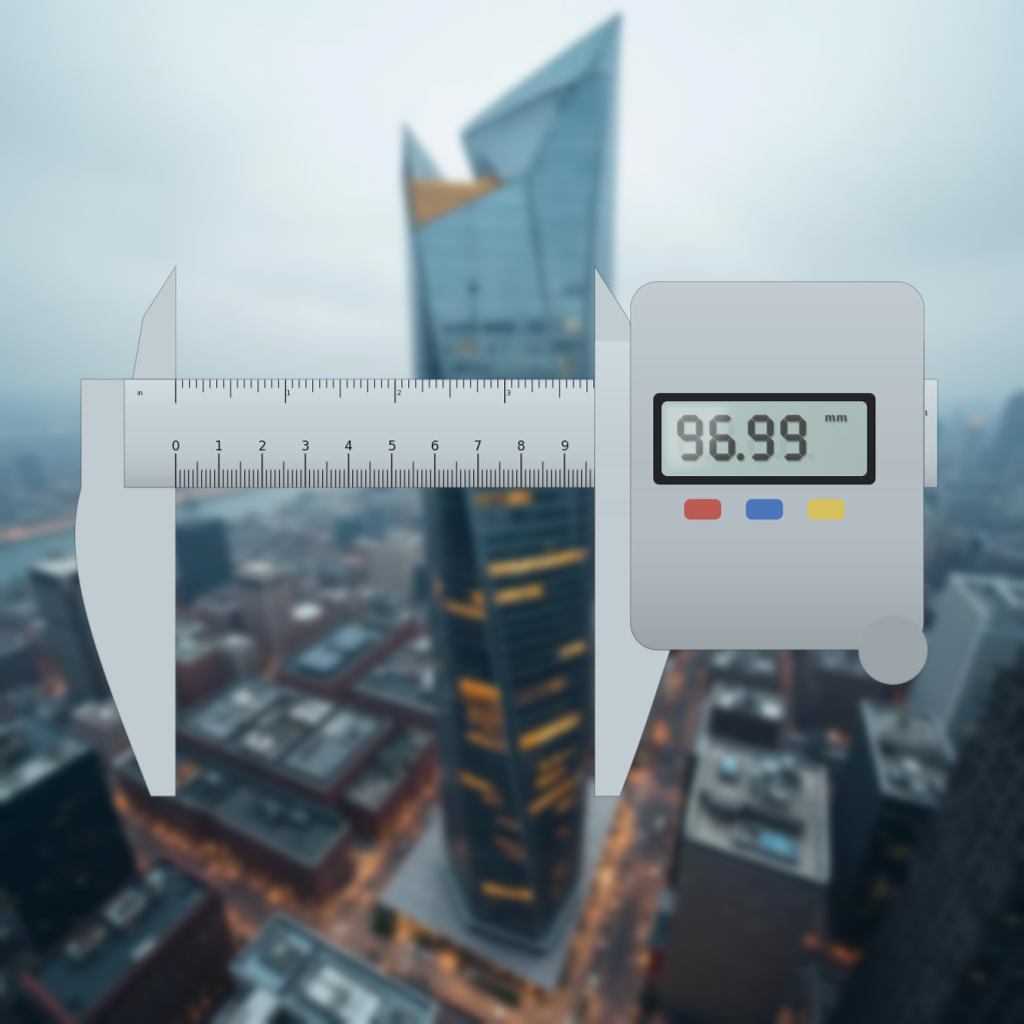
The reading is 96.99 mm
